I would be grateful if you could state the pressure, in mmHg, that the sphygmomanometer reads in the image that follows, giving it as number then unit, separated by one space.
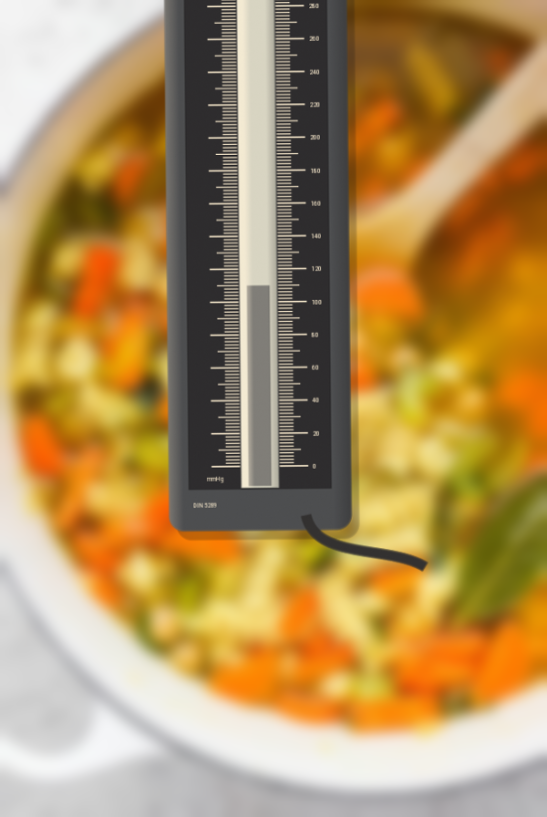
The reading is 110 mmHg
